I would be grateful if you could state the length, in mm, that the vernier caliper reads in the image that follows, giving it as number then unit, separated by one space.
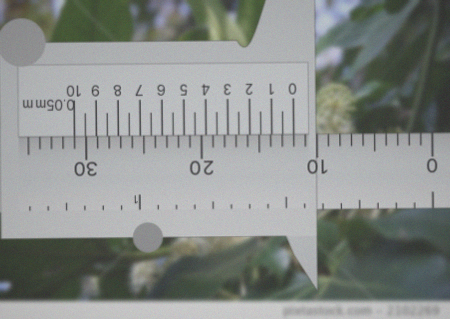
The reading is 12.0 mm
